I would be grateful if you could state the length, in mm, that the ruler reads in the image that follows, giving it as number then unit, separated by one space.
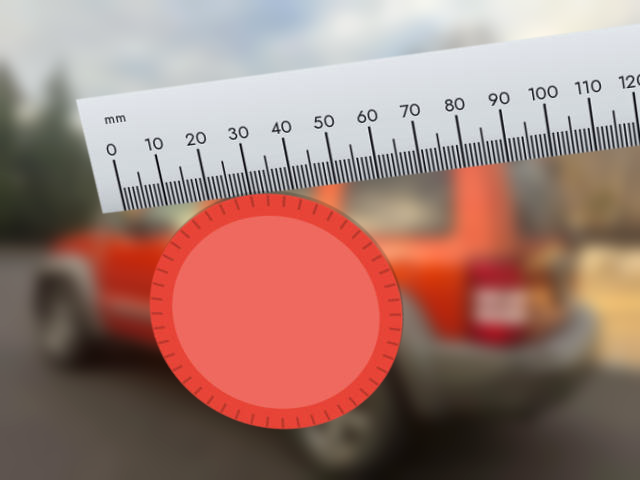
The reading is 60 mm
